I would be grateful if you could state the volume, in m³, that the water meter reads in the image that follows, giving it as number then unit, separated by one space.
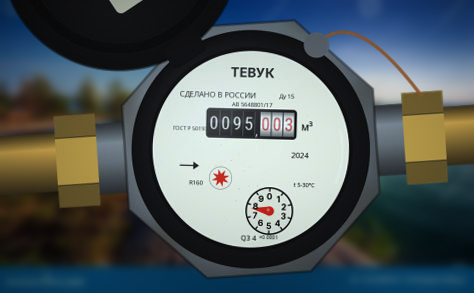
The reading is 95.0037 m³
